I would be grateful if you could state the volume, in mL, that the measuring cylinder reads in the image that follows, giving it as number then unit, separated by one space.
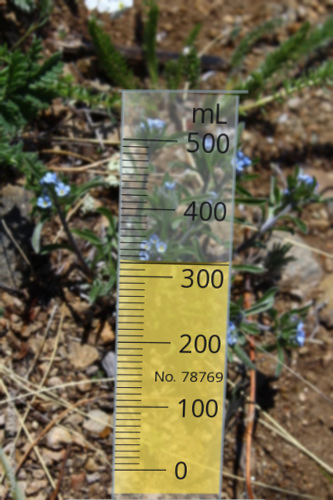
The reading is 320 mL
